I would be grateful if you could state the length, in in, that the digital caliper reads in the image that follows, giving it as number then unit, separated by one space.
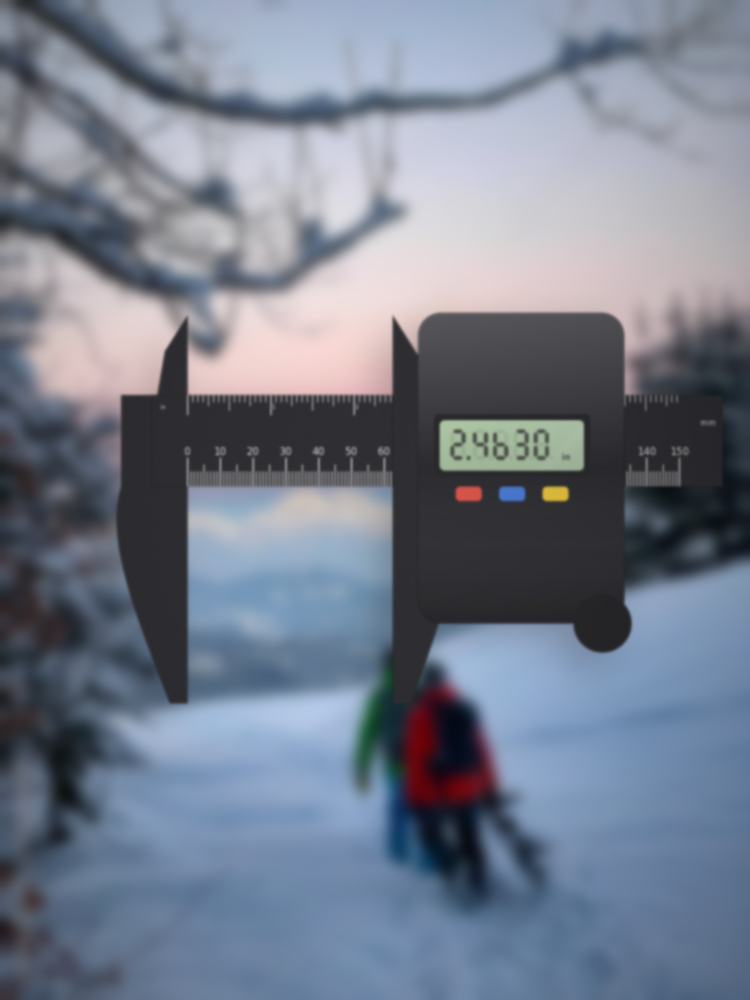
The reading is 2.4630 in
